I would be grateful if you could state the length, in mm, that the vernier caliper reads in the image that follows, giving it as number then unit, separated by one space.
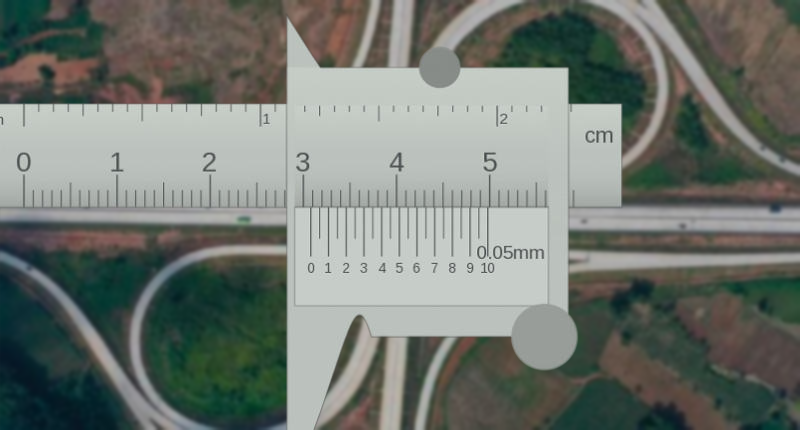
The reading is 30.8 mm
